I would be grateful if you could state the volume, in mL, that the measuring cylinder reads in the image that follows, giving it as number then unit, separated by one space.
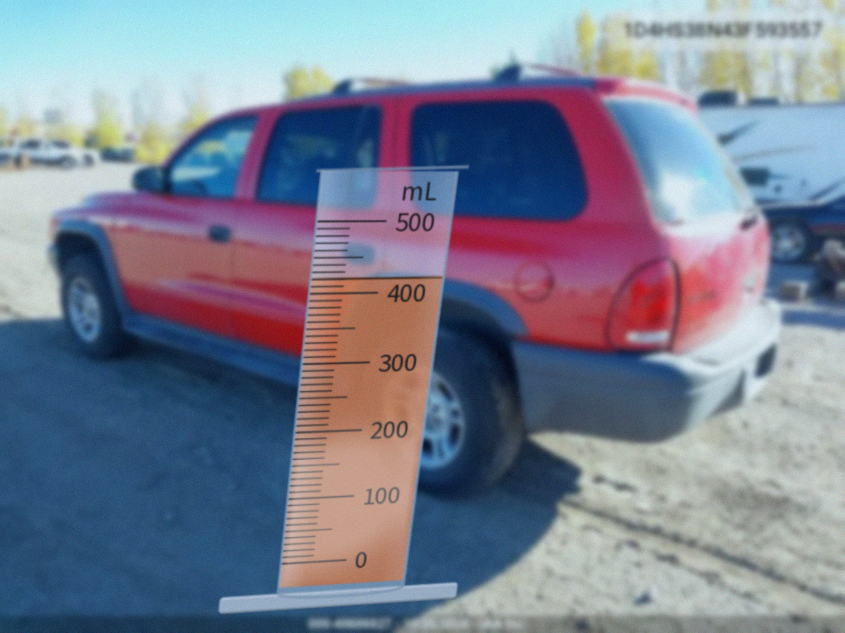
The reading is 420 mL
